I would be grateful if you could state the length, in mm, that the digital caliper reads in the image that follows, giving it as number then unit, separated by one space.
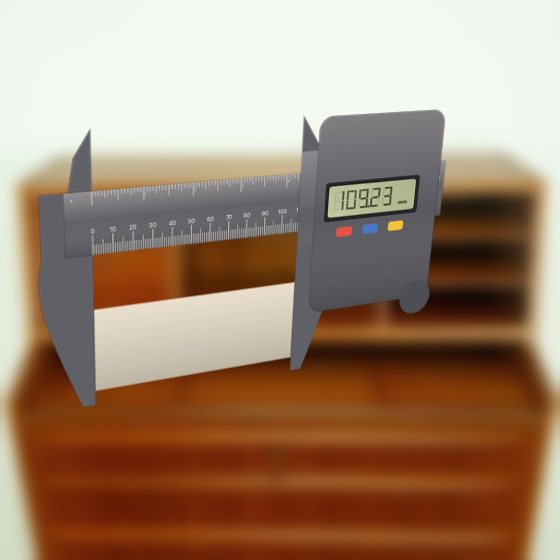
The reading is 109.23 mm
